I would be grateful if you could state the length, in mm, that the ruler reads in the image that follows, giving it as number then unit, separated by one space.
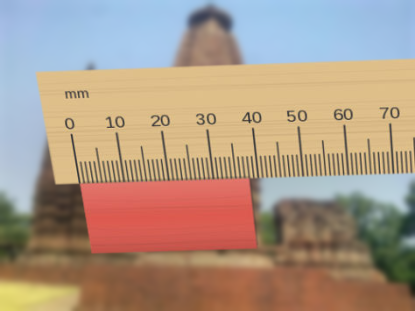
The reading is 38 mm
